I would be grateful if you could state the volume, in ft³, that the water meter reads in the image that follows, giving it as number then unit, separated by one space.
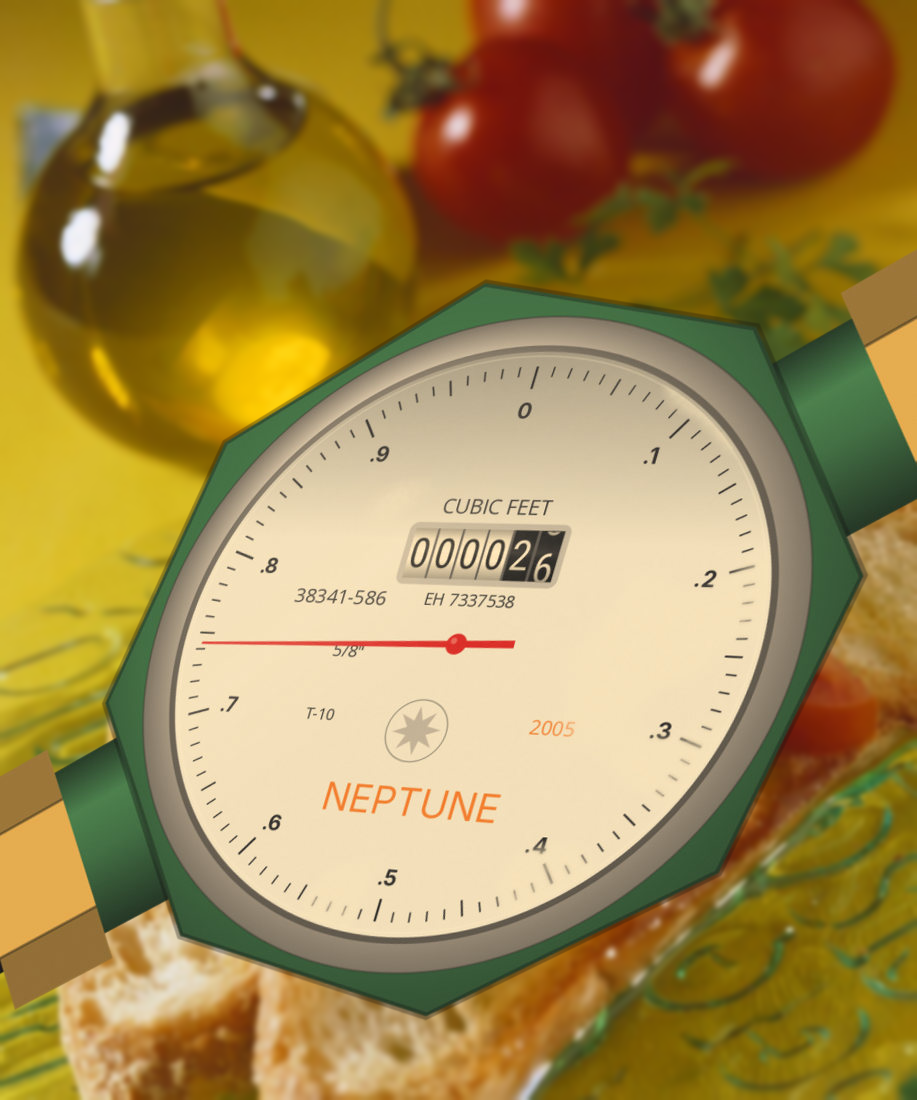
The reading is 25.74 ft³
